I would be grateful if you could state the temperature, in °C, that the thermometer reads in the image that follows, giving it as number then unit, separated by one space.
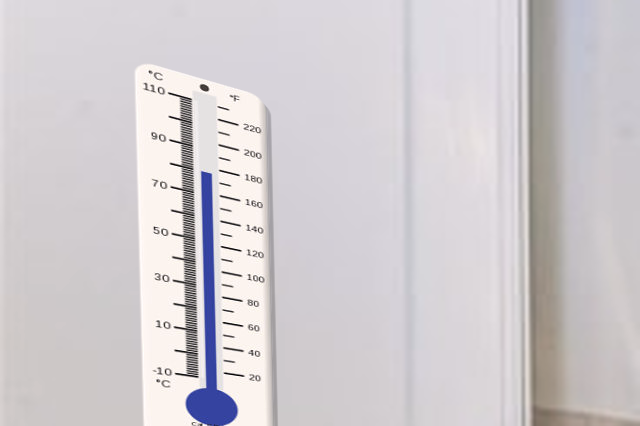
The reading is 80 °C
